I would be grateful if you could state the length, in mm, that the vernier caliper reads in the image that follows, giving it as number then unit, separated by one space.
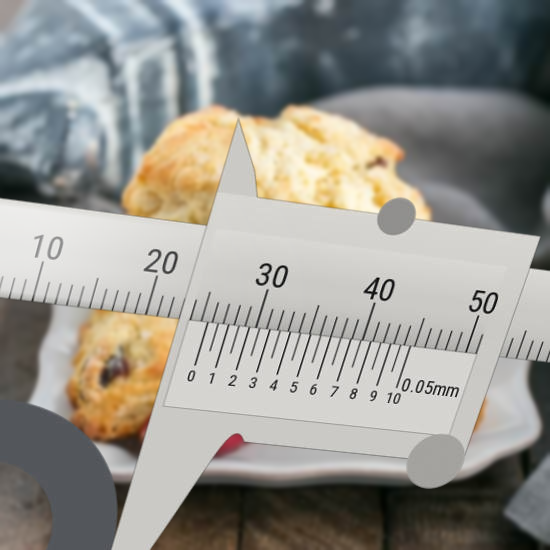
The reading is 25.6 mm
